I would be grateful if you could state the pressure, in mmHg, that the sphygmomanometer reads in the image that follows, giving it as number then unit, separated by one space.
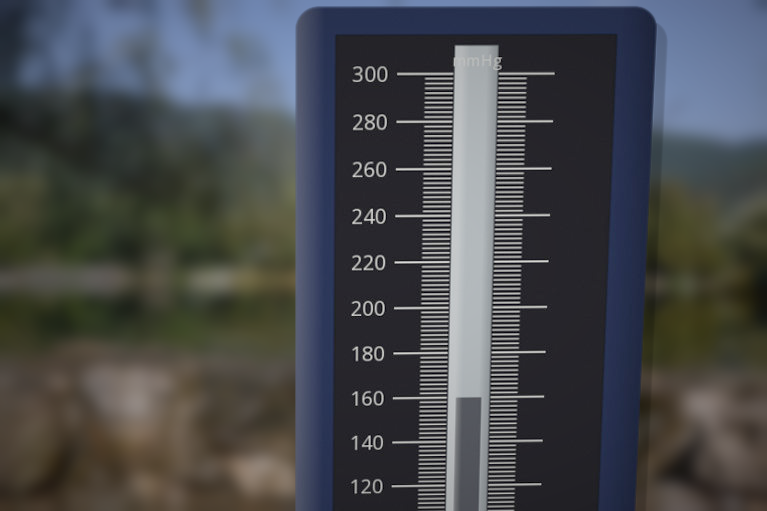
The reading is 160 mmHg
